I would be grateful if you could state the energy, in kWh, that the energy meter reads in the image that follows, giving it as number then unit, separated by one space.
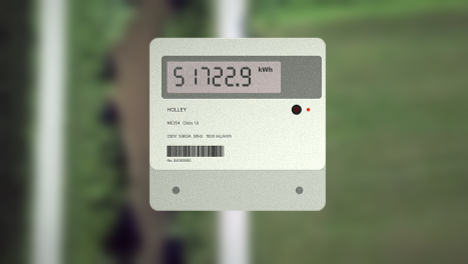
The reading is 51722.9 kWh
